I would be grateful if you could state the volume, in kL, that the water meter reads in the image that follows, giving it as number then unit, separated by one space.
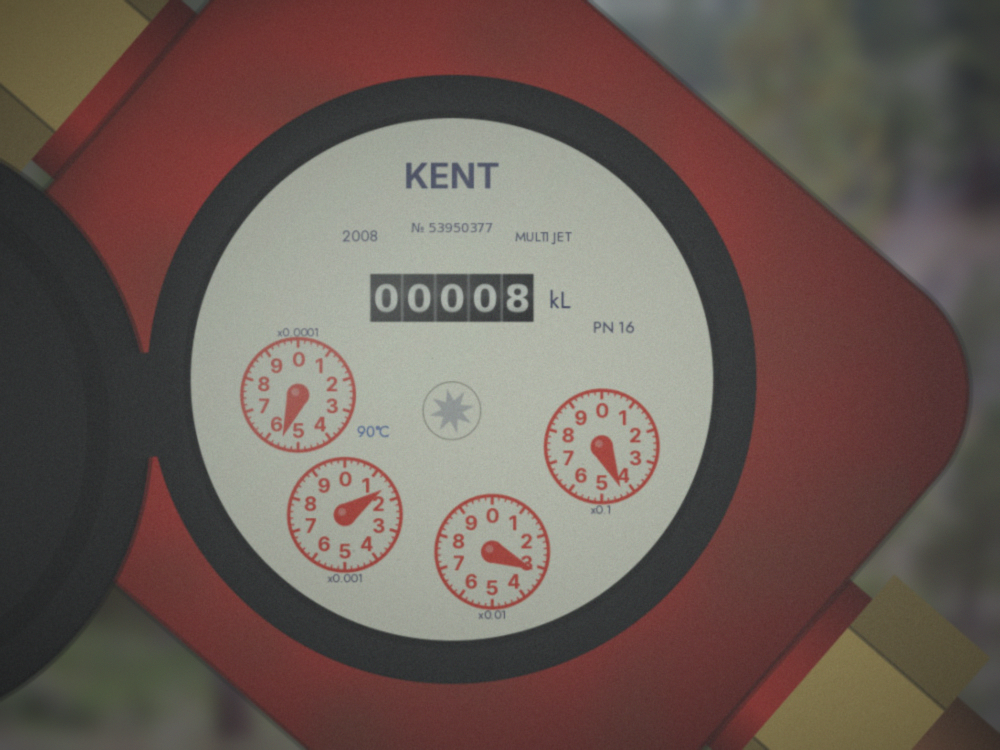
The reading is 8.4315 kL
